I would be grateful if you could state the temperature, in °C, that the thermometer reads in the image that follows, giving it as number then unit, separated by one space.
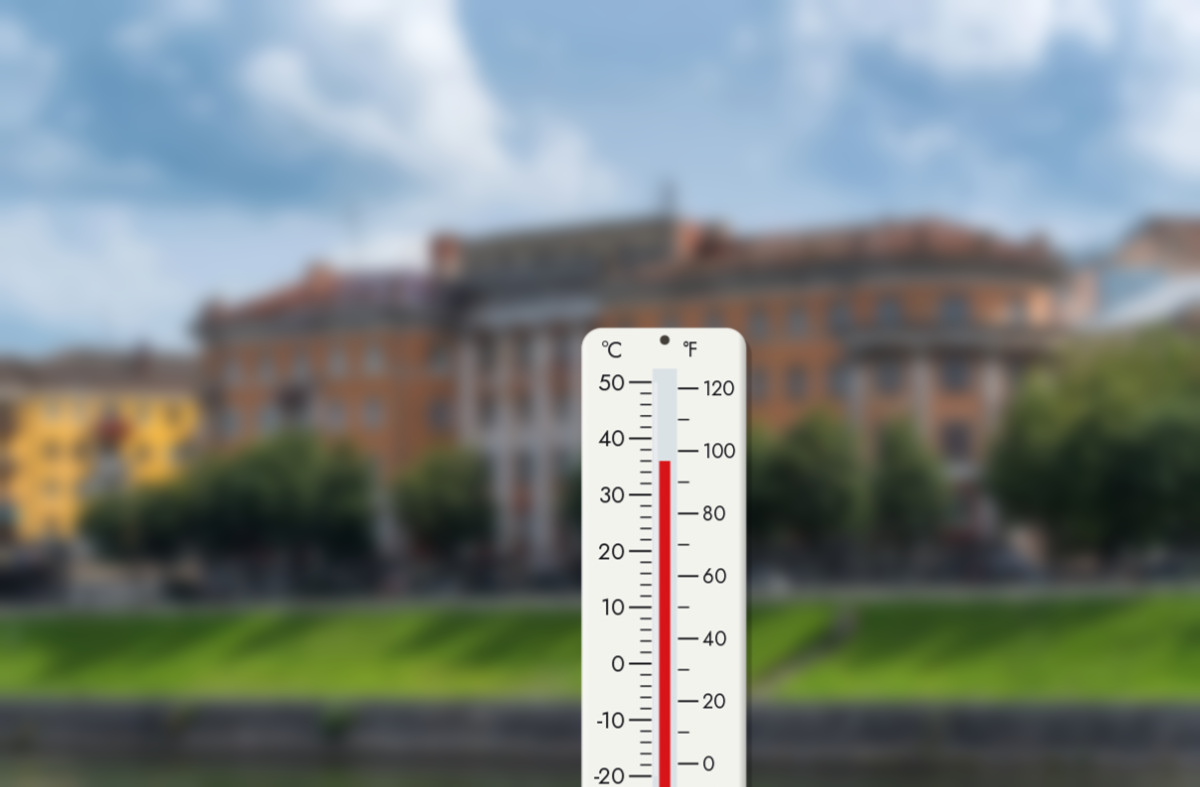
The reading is 36 °C
